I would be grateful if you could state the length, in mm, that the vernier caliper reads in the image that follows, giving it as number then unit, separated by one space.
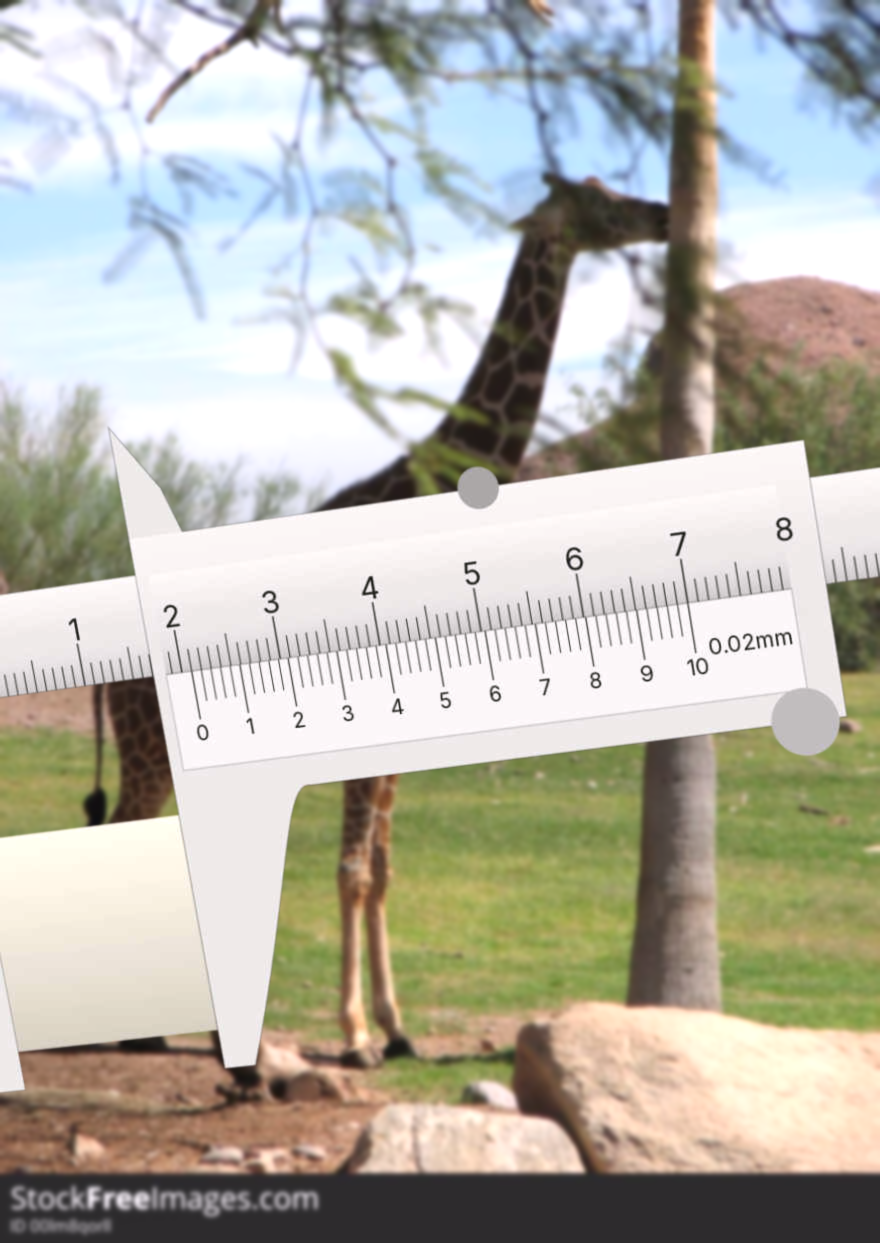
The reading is 21.0 mm
